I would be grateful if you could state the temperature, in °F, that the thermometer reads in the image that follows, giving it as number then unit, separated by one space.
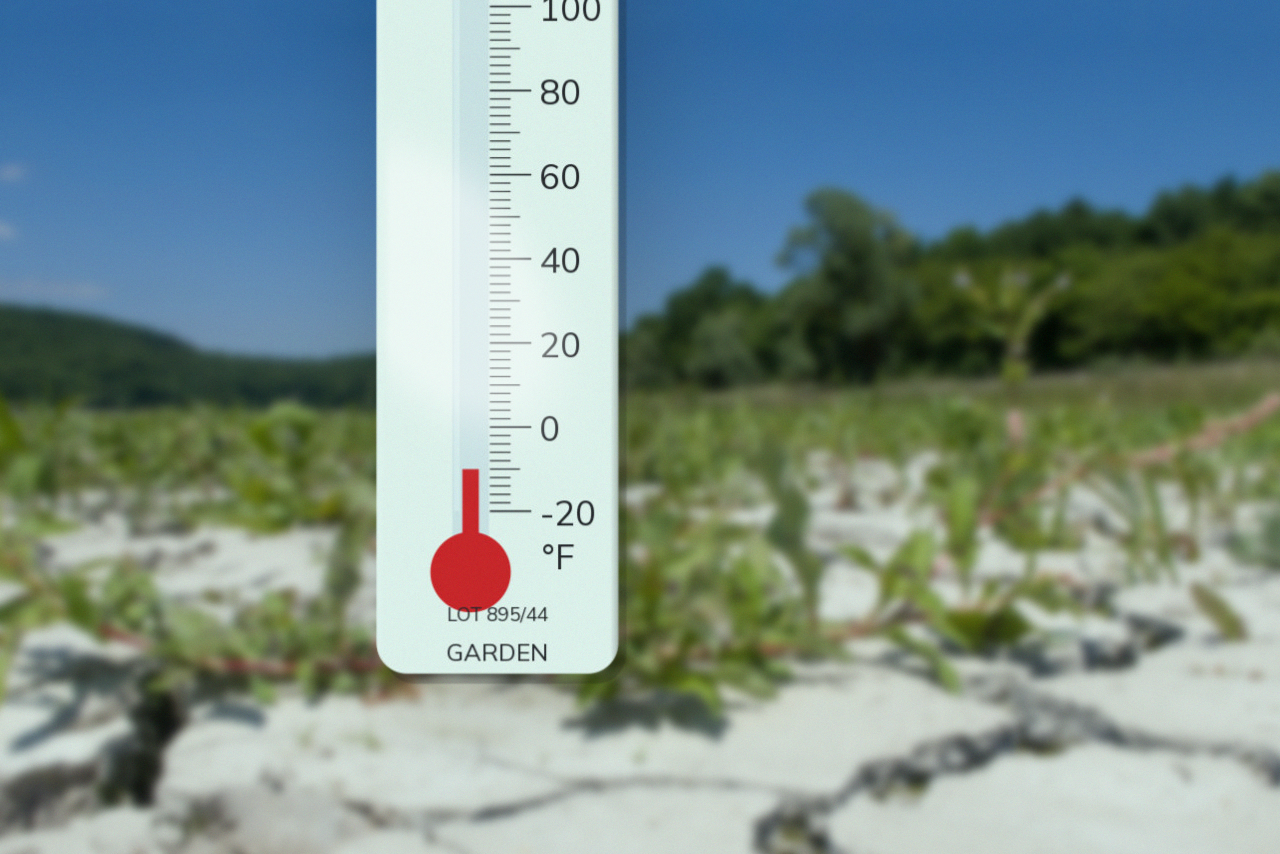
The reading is -10 °F
